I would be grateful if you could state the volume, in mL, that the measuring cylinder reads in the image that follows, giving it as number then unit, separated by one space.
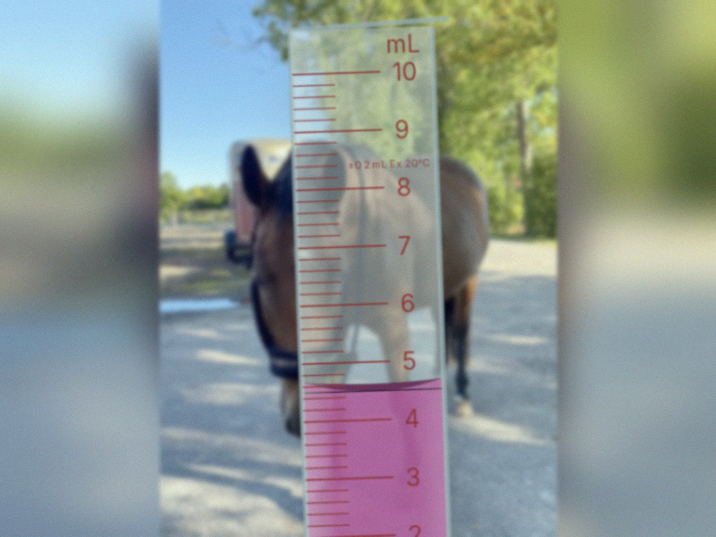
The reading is 4.5 mL
